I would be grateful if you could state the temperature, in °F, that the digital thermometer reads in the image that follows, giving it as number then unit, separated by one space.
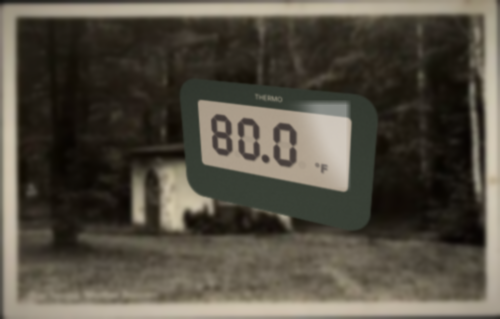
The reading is 80.0 °F
